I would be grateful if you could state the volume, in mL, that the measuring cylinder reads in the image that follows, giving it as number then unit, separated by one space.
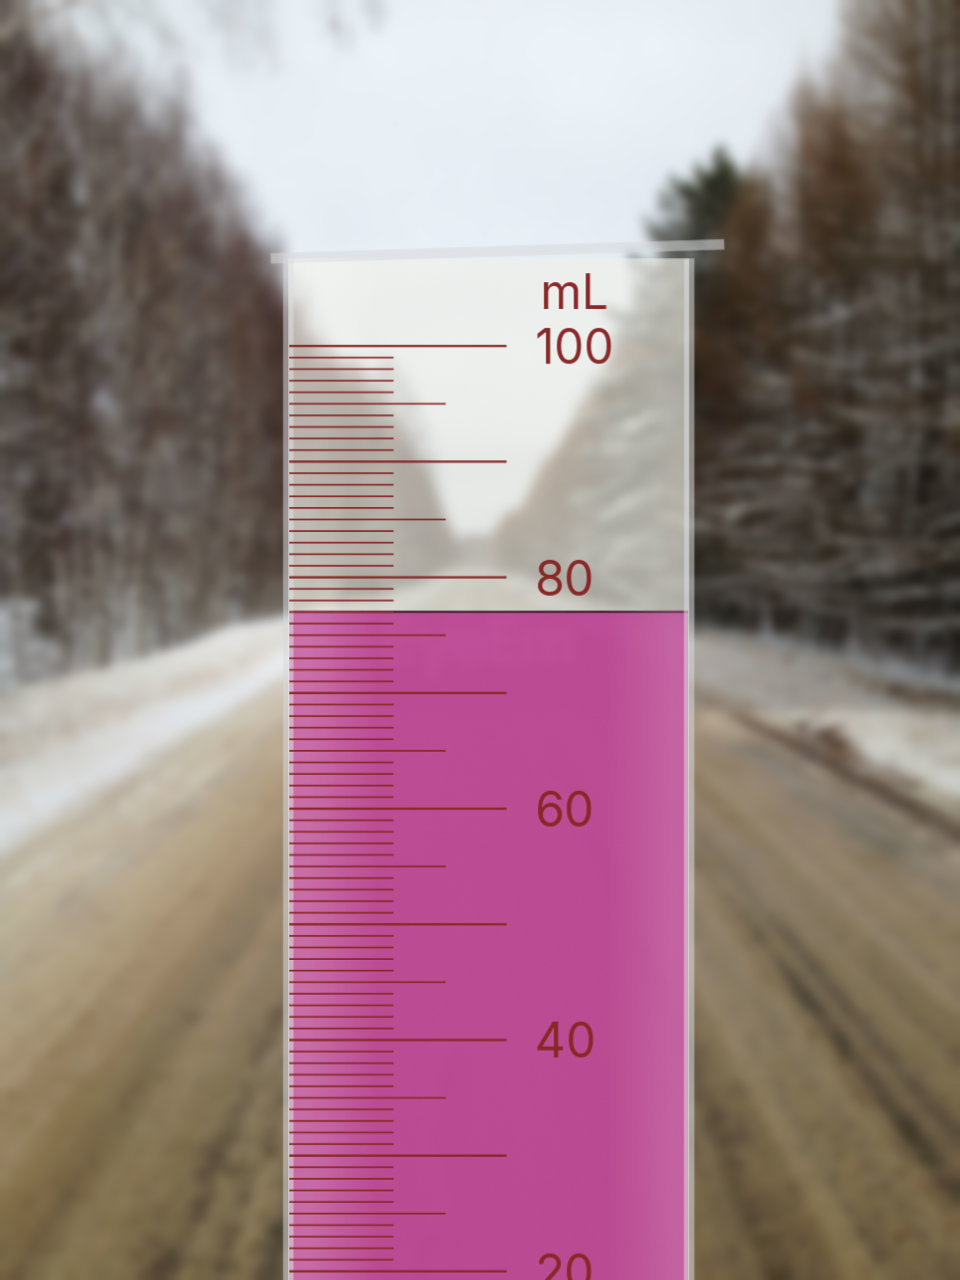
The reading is 77 mL
